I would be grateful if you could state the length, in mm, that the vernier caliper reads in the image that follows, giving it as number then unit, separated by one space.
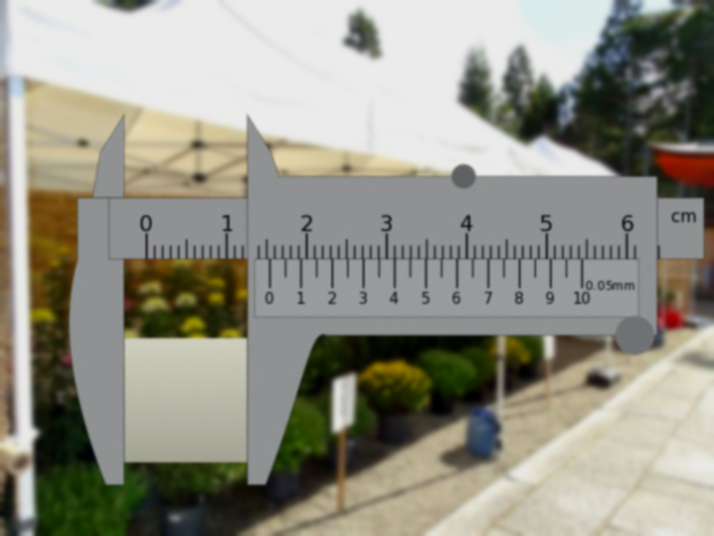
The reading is 15.4 mm
